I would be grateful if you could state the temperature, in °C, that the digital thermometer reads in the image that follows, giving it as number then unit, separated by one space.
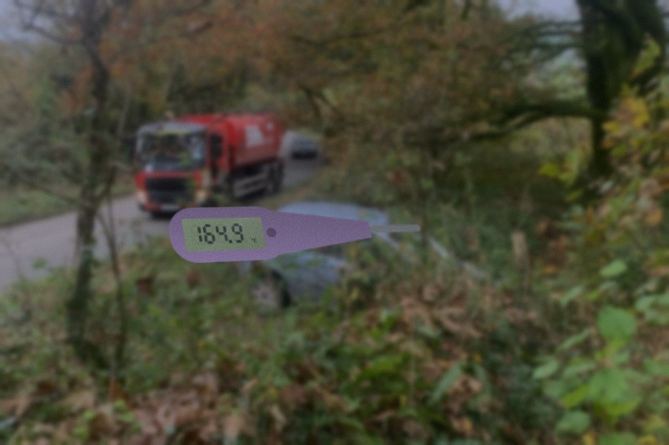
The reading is 164.9 °C
